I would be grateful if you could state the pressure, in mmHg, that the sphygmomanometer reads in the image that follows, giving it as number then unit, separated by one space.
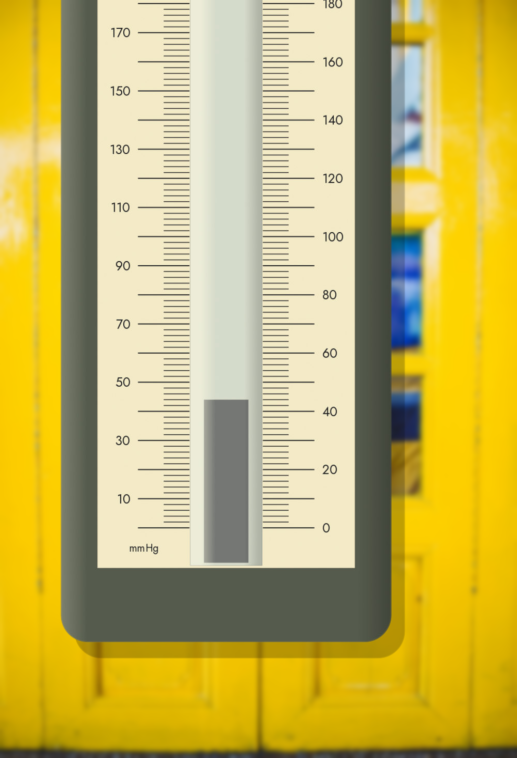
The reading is 44 mmHg
